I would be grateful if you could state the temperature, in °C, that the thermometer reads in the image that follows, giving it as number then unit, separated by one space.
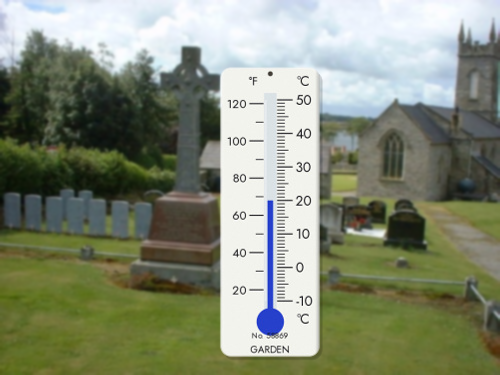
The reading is 20 °C
